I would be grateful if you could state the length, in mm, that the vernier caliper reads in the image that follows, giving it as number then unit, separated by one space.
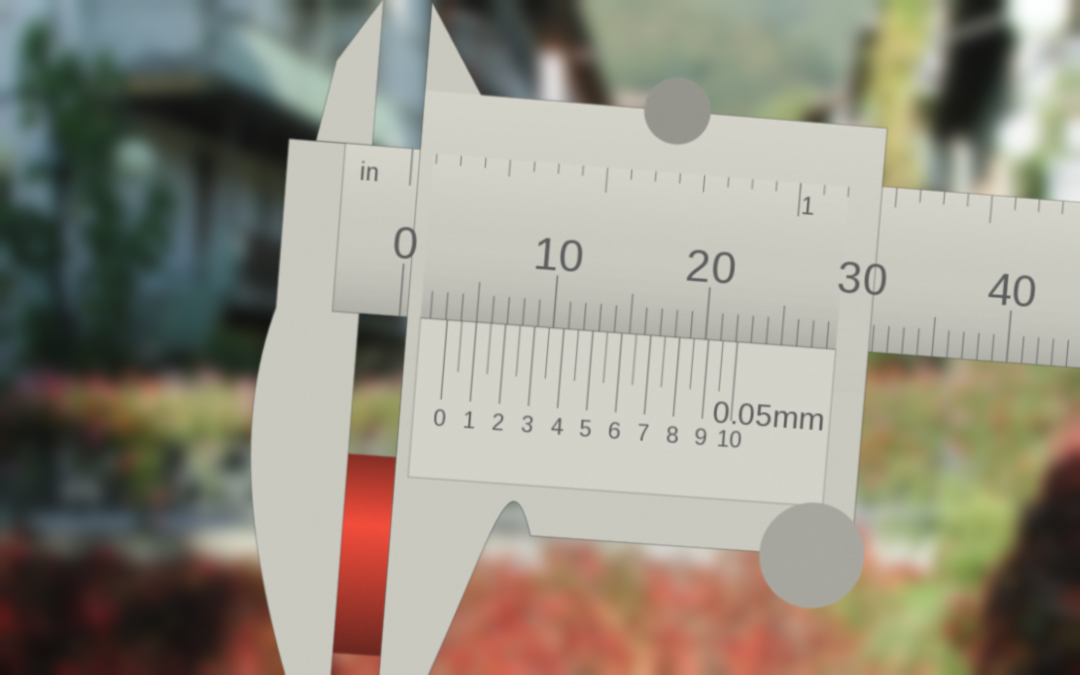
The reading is 3.1 mm
